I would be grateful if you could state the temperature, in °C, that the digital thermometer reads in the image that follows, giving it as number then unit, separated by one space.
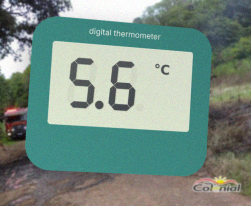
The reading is 5.6 °C
